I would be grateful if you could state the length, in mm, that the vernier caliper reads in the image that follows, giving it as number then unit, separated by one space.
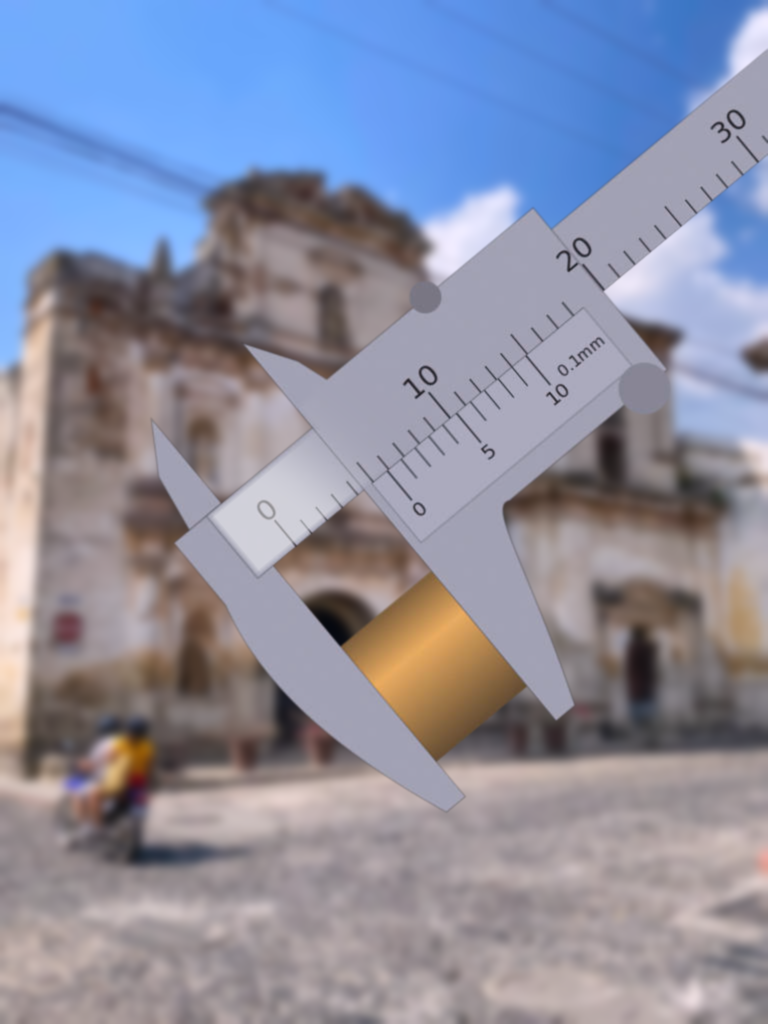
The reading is 5.9 mm
